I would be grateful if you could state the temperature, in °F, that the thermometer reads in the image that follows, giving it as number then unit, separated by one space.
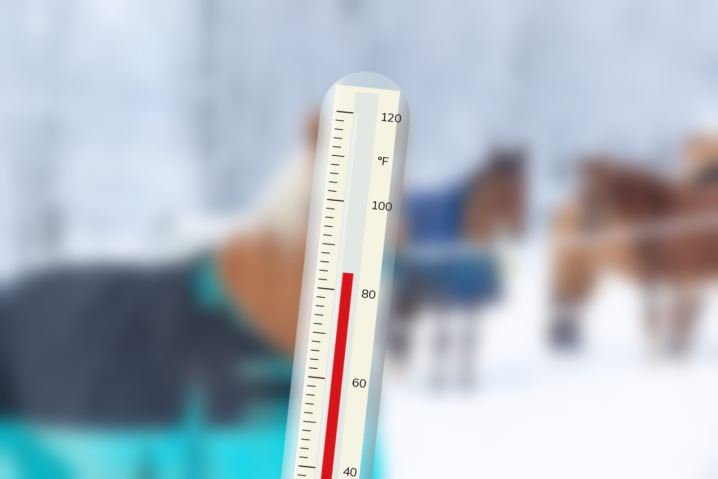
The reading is 84 °F
